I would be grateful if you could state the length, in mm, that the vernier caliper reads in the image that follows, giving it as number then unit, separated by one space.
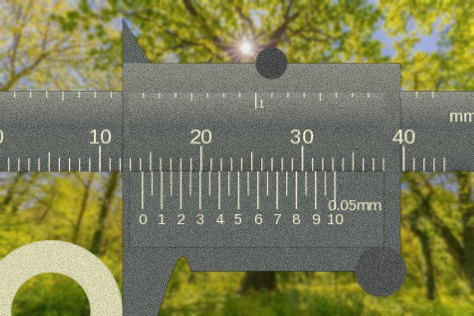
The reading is 14.2 mm
